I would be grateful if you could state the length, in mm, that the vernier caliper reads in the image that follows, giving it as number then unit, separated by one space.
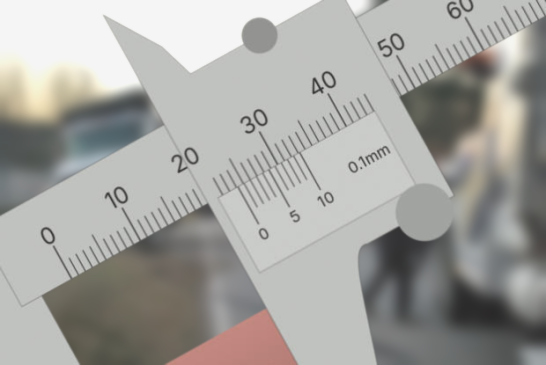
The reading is 24.2 mm
